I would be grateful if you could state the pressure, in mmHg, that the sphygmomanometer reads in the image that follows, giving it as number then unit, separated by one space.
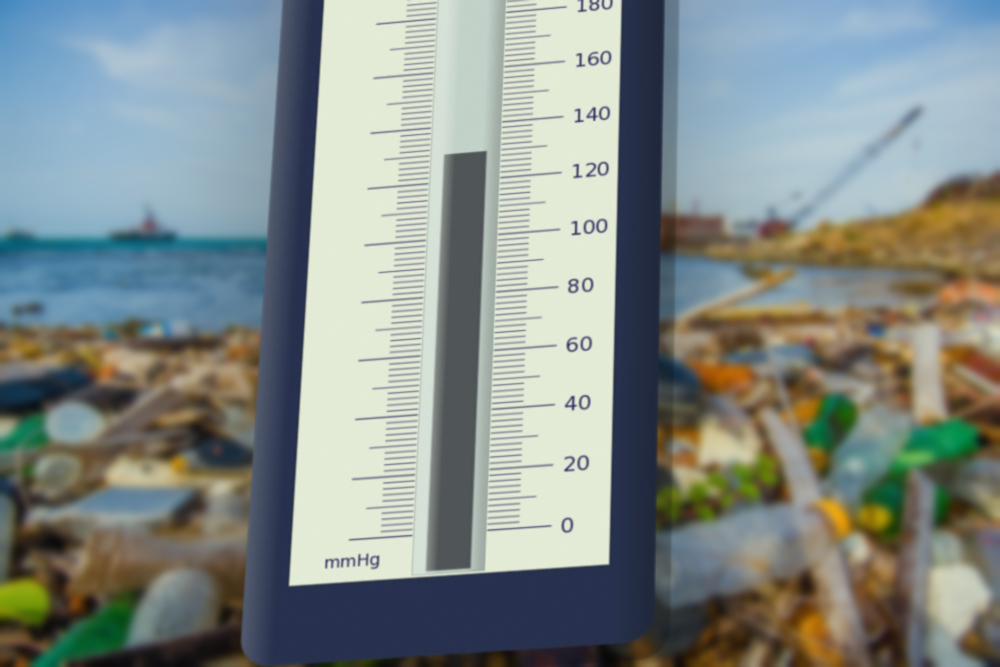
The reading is 130 mmHg
